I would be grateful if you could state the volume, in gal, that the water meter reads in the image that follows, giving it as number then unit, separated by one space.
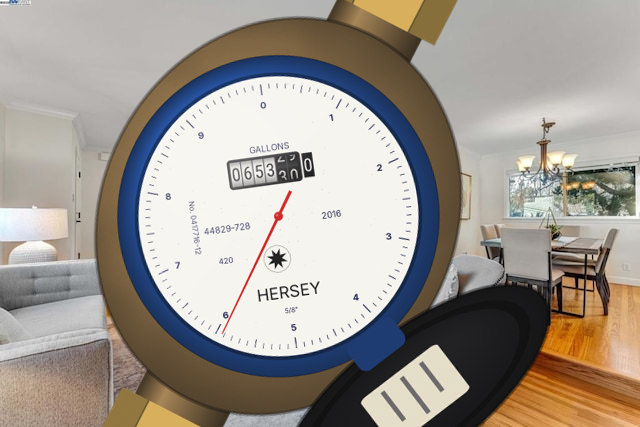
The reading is 653295.9 gal
